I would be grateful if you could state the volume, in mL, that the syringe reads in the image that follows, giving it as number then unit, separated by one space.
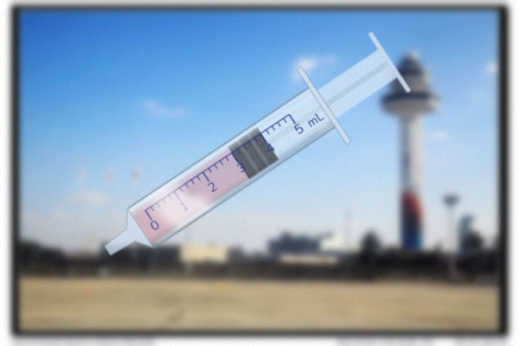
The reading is 3 mL
